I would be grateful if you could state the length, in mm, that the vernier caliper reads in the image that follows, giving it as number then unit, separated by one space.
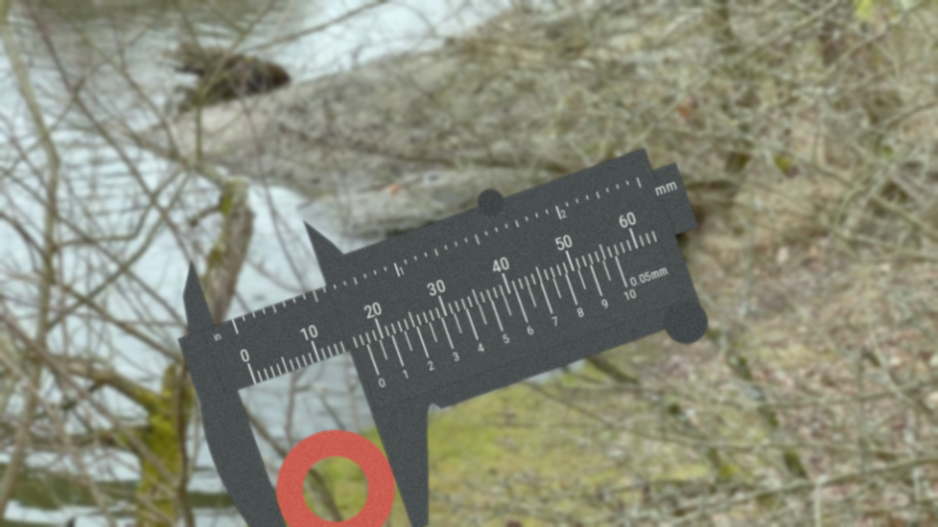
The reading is 17.6 mm
